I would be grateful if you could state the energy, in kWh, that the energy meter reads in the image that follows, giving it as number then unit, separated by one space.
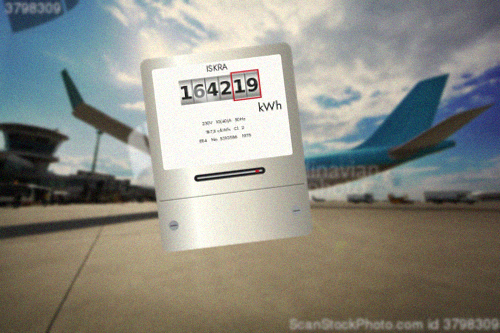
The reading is 1642.19 kWh
